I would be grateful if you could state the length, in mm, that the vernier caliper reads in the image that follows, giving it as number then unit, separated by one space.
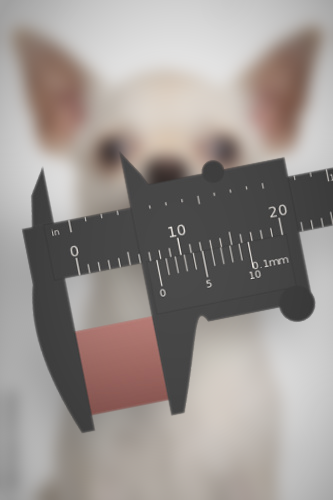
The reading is 7.6 mm
